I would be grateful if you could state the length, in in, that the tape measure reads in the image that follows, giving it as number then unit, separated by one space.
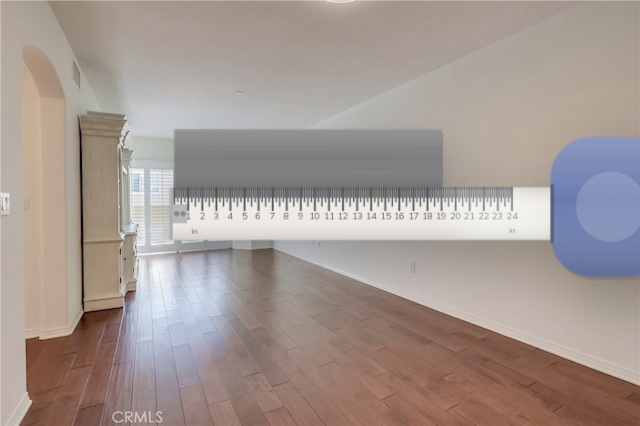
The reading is 19 in
